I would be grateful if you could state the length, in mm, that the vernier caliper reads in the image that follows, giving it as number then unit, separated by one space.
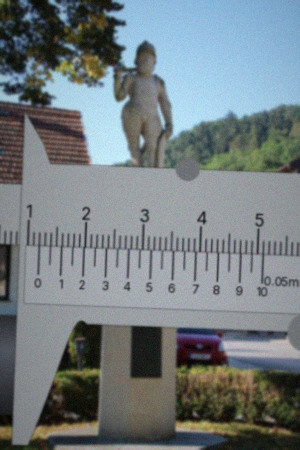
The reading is 12.0 mm
